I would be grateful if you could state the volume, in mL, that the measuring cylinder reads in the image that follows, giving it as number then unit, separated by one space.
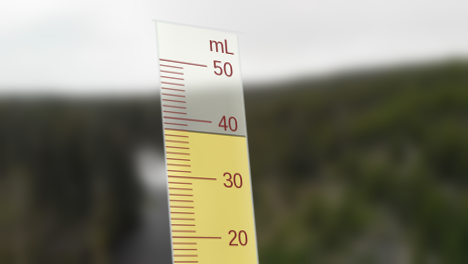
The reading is 38 mL
